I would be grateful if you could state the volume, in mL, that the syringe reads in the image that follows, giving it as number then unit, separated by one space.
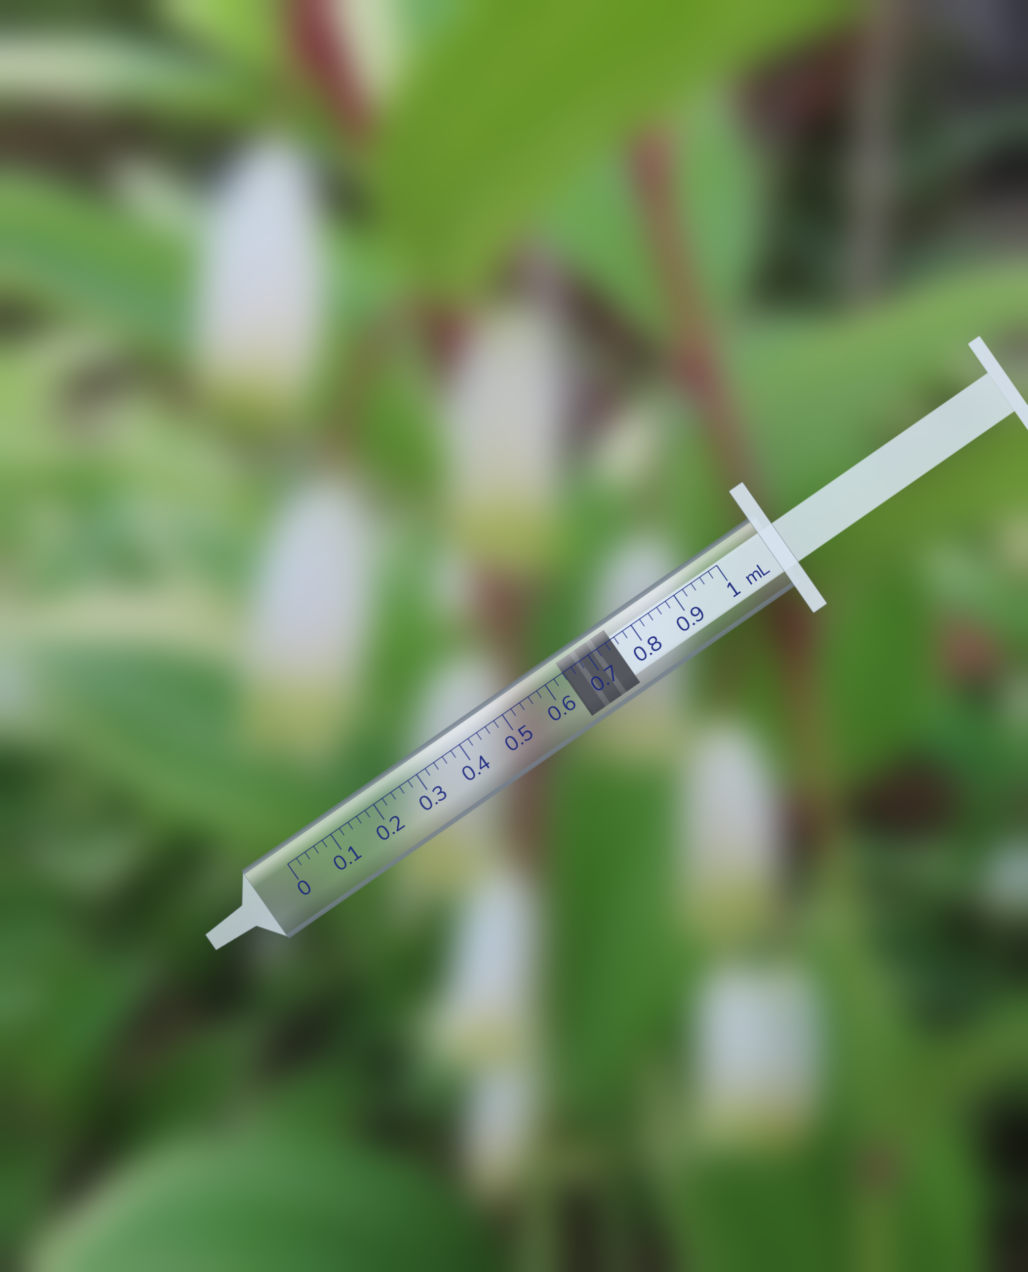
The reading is 0.64 mL
